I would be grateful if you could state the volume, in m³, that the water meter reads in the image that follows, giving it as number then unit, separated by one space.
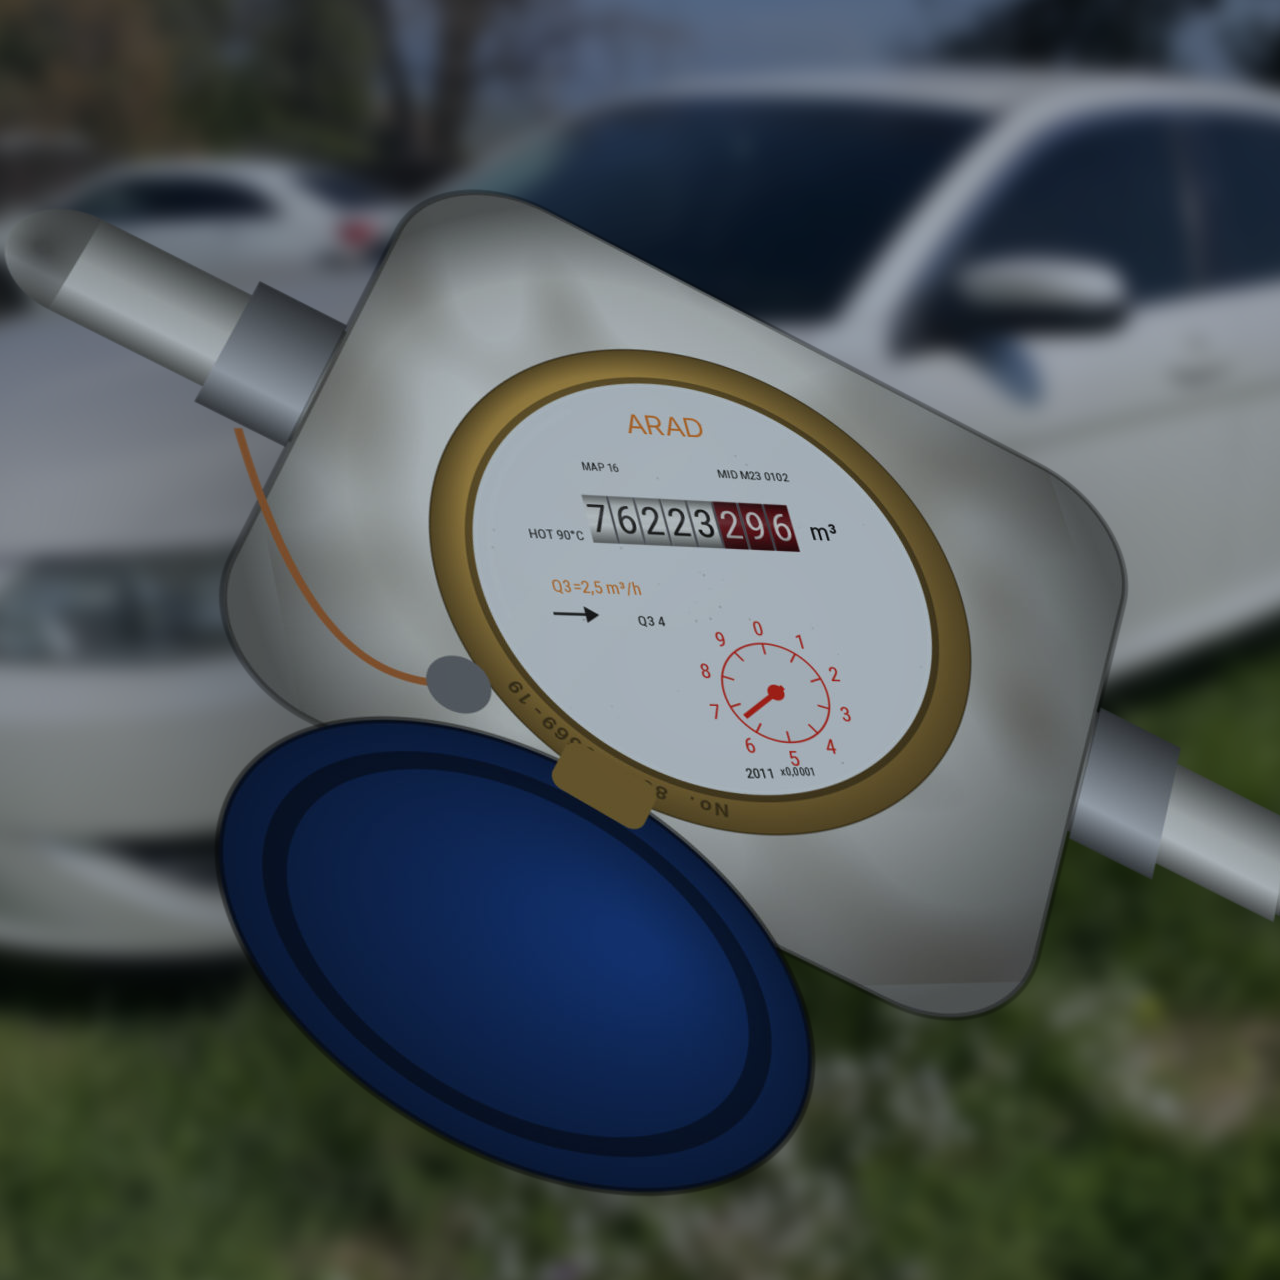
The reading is 76223.2966 m³
